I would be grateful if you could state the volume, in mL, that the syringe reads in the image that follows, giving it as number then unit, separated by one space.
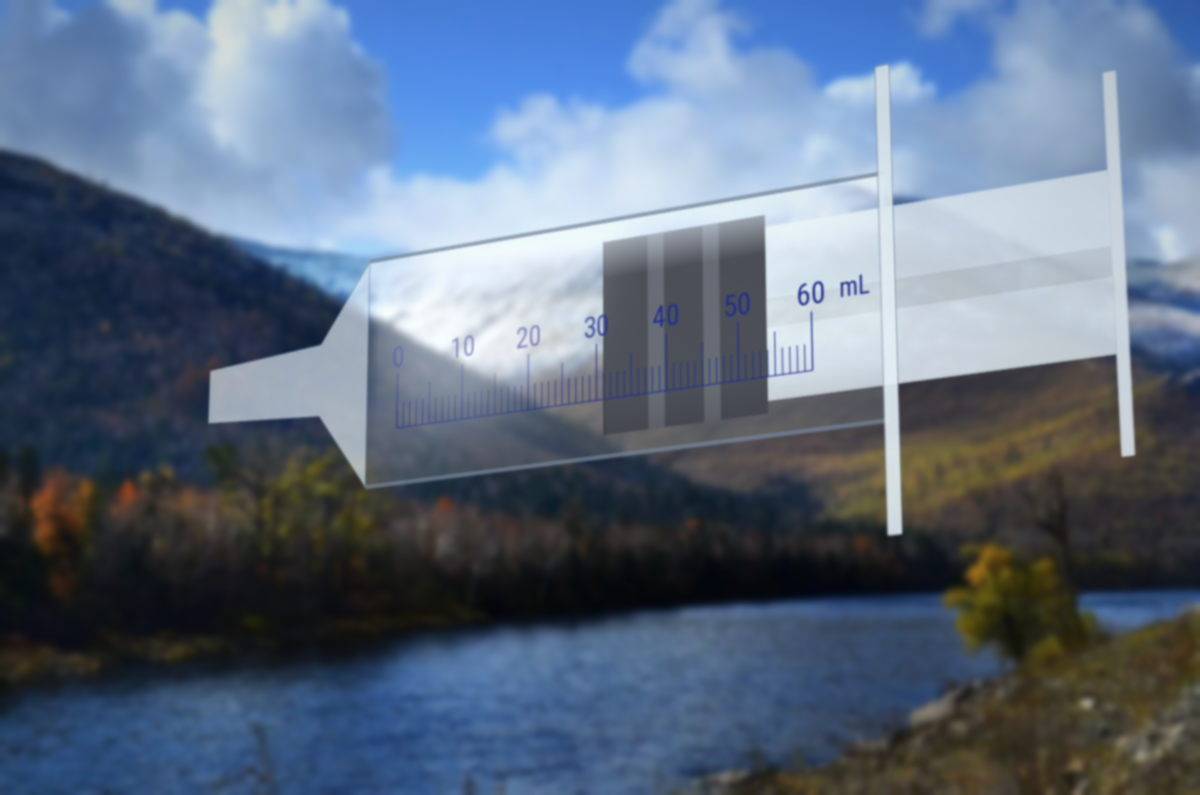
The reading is 31 mL
